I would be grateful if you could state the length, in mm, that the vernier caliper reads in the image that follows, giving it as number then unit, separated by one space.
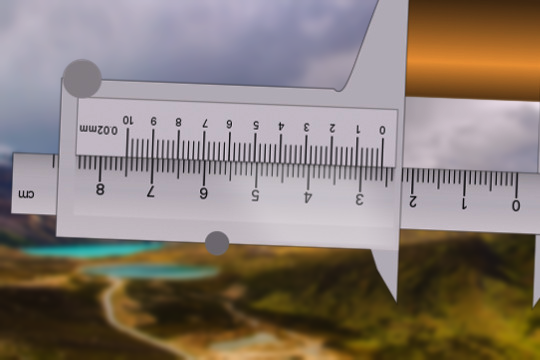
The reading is 26.0 mm
